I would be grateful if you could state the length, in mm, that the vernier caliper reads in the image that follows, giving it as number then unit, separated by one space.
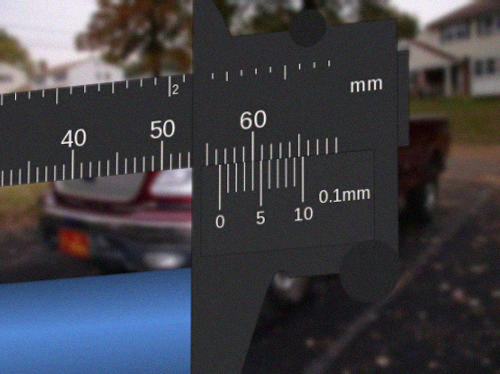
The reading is 56.4 mm
